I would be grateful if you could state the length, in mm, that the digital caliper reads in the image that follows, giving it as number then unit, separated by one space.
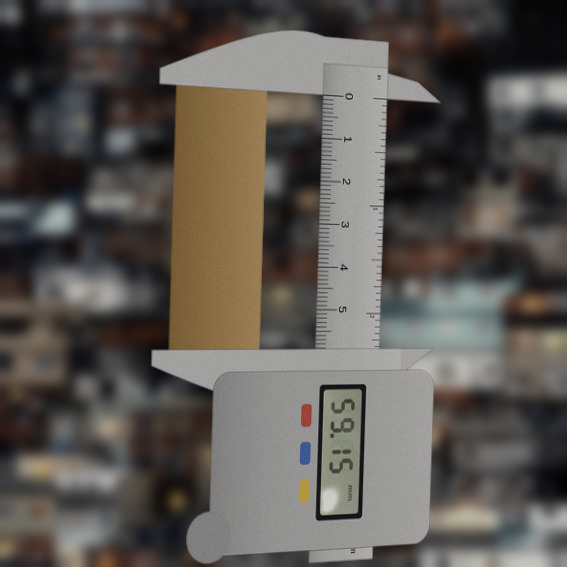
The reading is 59.15 mm
